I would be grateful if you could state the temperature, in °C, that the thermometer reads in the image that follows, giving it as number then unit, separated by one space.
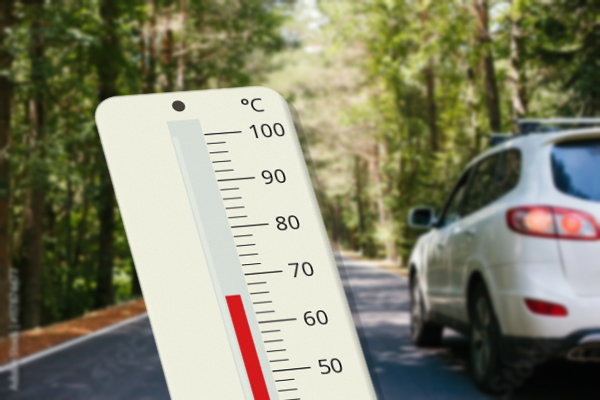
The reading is 66 °C
